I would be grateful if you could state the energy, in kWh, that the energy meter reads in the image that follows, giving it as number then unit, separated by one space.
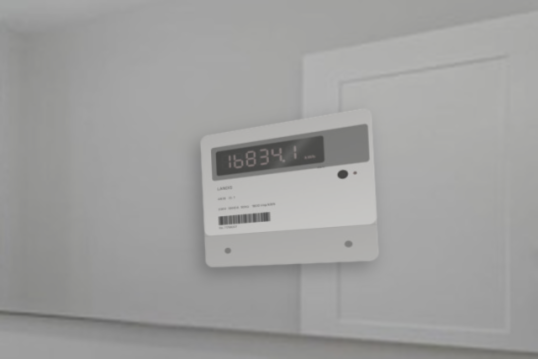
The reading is 16834.1 kWh
